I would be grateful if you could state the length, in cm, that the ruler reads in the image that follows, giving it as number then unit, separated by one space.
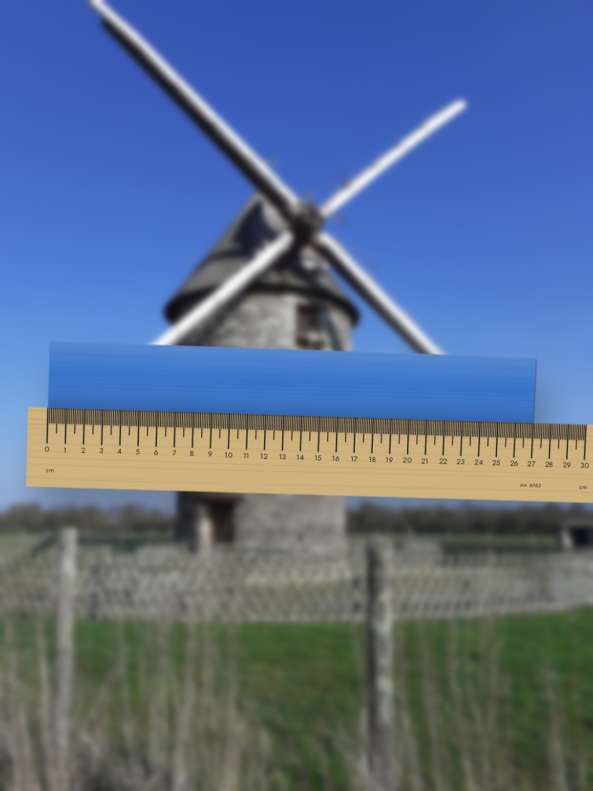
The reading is 27 cm
